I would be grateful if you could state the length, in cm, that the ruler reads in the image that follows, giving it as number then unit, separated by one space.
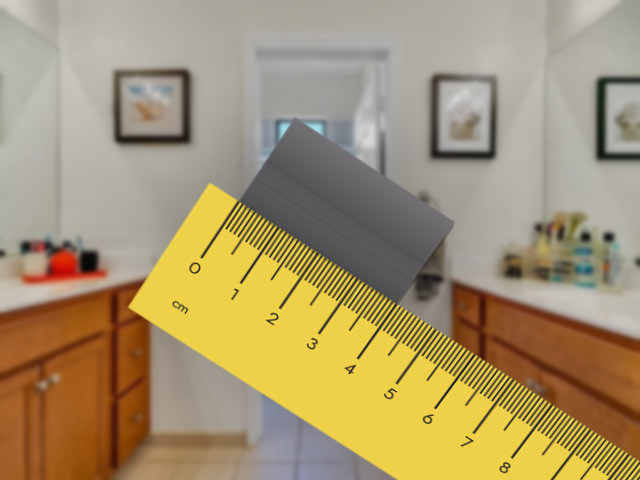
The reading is 4 cm
